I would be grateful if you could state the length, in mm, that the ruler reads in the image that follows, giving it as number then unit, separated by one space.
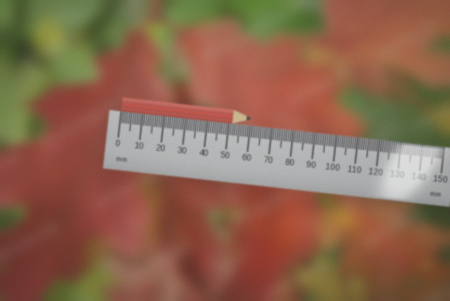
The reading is 60 mm
